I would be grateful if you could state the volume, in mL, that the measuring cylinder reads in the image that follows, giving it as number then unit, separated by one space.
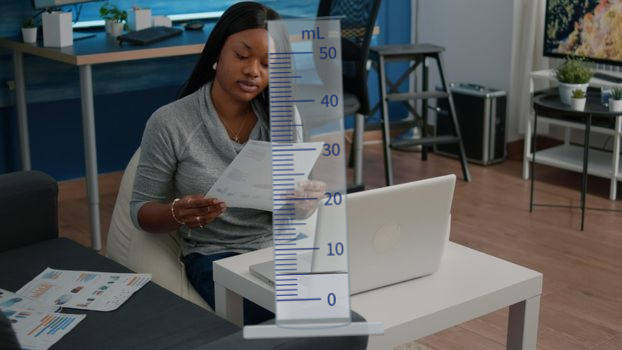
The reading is 5 mL
